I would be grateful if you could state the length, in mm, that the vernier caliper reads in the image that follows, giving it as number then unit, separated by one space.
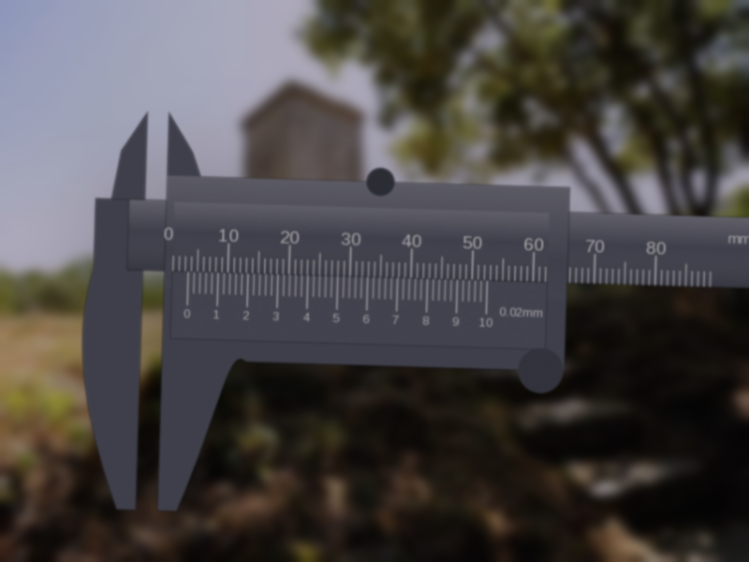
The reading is 3.5 mm
